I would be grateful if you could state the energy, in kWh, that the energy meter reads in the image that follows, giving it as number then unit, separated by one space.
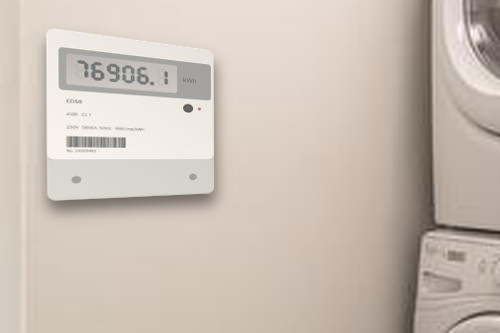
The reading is 76906.1 kWh
